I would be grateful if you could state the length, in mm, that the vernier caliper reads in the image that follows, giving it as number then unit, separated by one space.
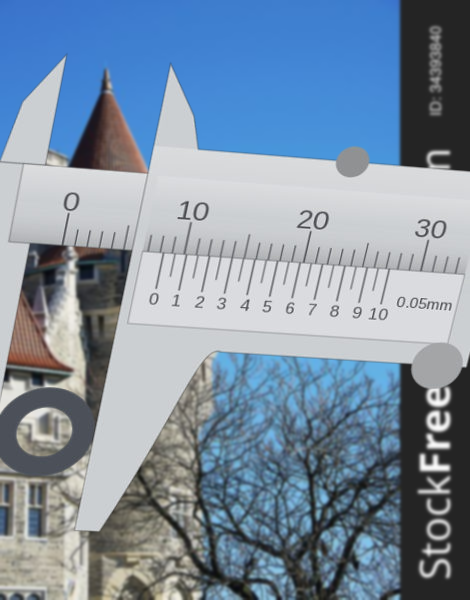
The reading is 8.3 mm
